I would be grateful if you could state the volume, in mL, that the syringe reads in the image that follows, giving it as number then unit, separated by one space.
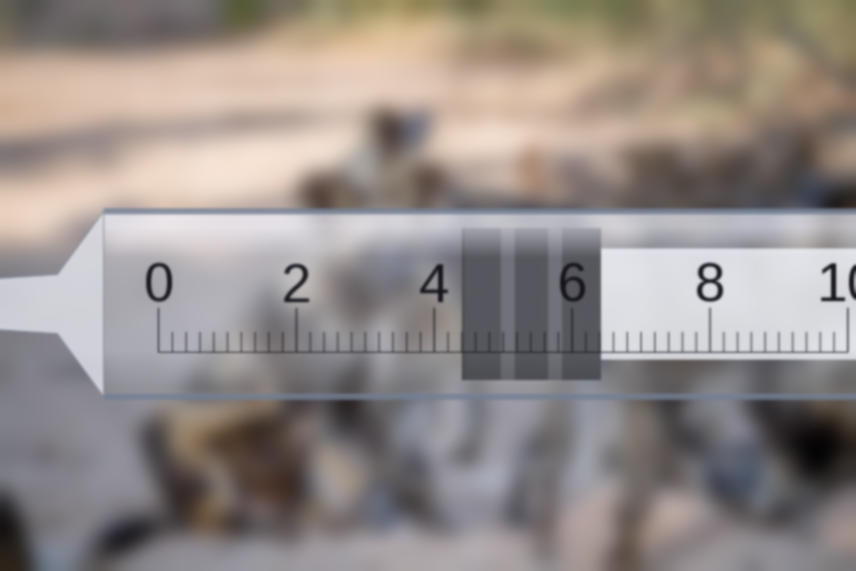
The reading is 4.4 mL
